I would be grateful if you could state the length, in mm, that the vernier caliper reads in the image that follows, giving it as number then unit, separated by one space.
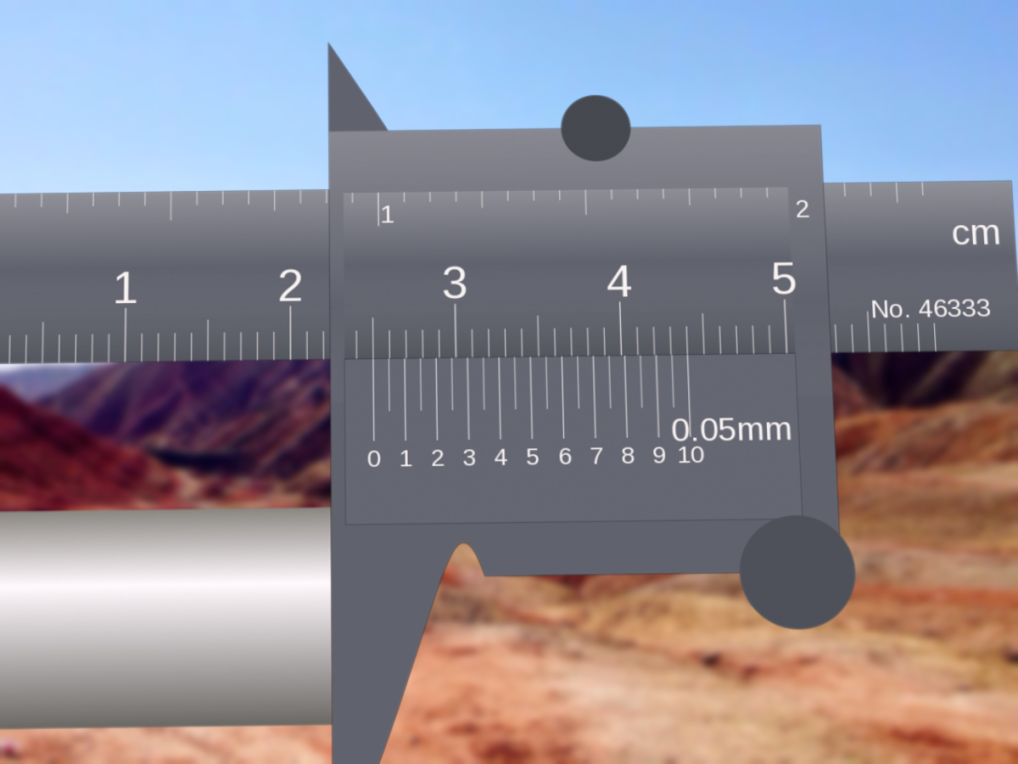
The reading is 25.0 mm
